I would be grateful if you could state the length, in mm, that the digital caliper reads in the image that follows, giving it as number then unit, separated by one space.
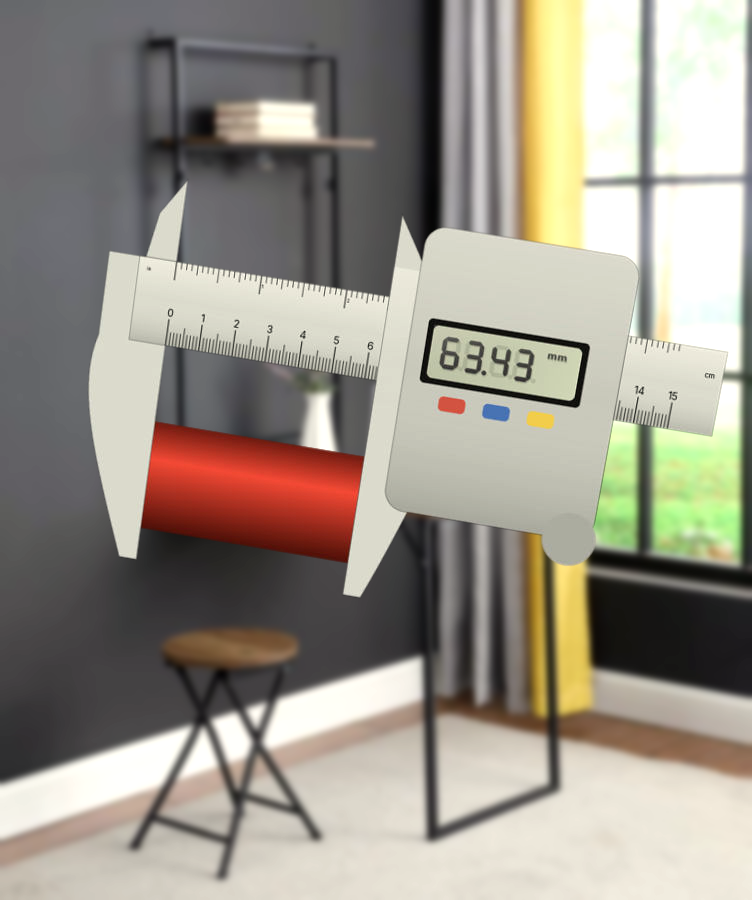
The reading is 63.43 mm
